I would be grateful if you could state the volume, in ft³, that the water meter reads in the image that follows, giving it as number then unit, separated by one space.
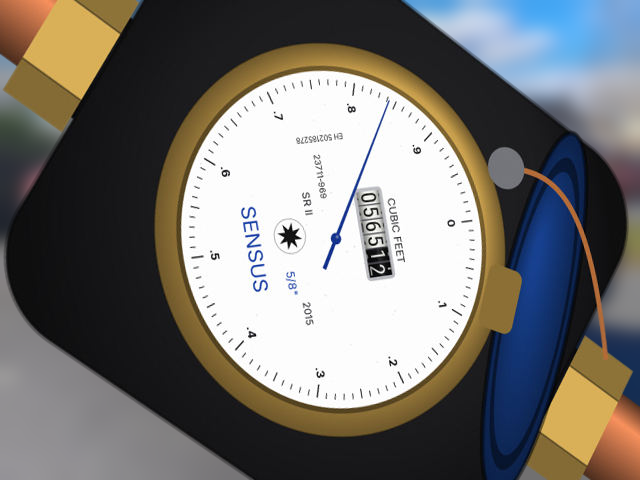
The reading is 56511.84 ft³
